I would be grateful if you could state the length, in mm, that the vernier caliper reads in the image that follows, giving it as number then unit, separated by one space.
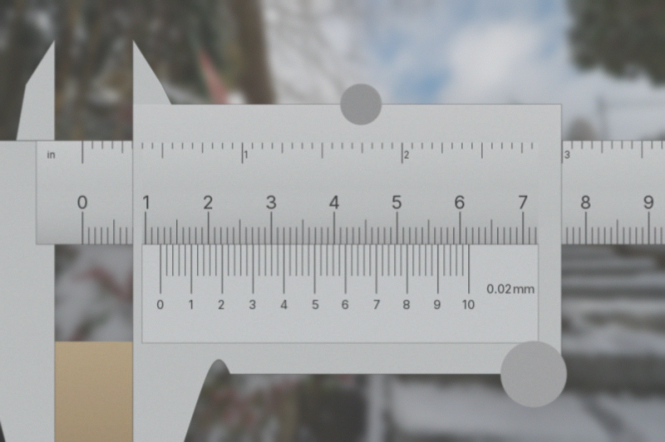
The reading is 12.4 mm
